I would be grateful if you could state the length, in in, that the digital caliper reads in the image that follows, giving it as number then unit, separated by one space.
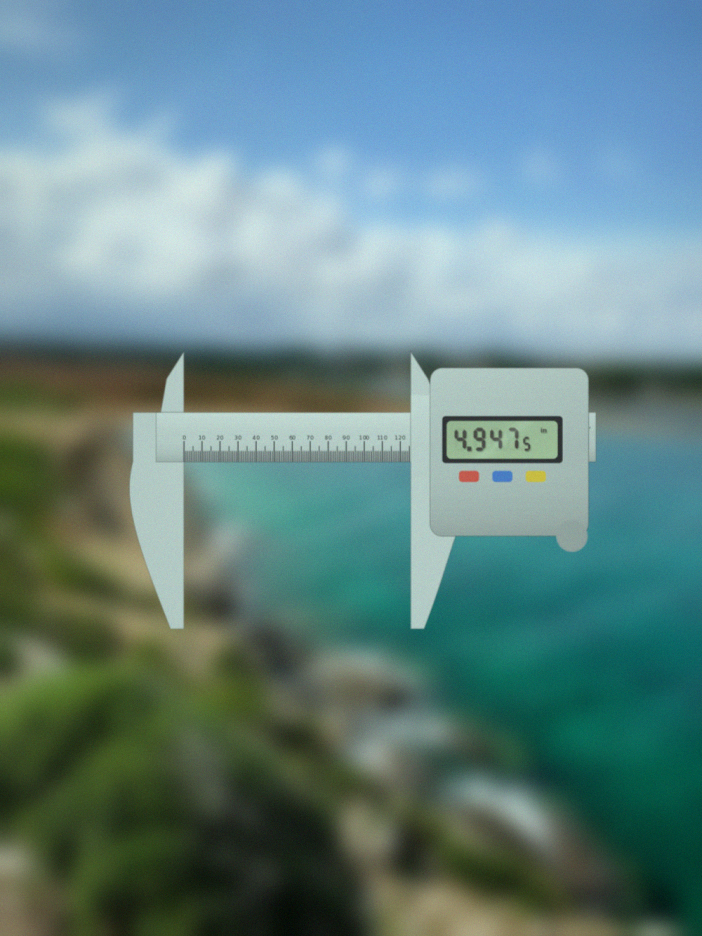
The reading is 4.9475 in
